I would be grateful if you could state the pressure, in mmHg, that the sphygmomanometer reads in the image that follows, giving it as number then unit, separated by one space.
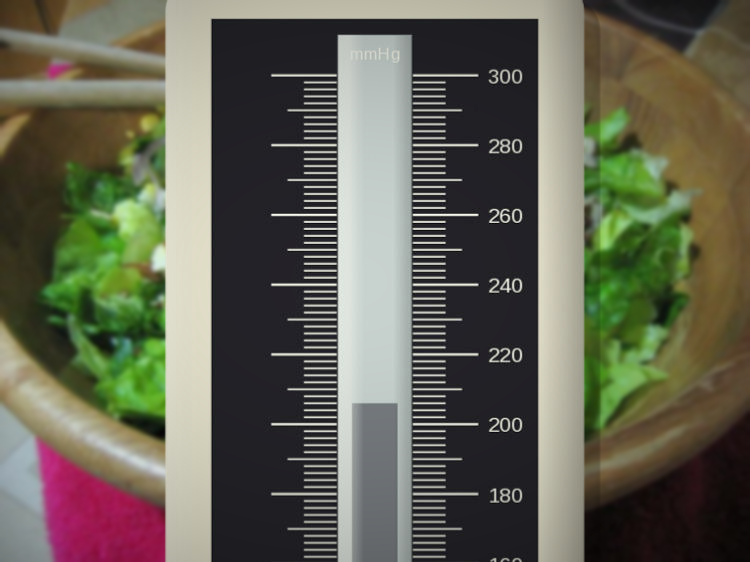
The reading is 206 mmHg
